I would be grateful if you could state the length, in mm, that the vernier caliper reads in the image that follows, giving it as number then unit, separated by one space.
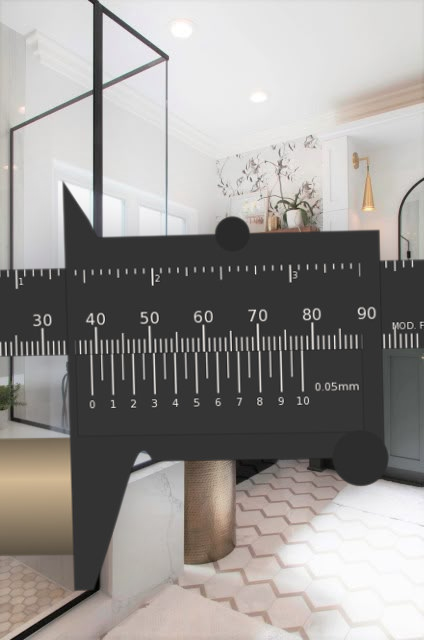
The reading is 39.0 mm
